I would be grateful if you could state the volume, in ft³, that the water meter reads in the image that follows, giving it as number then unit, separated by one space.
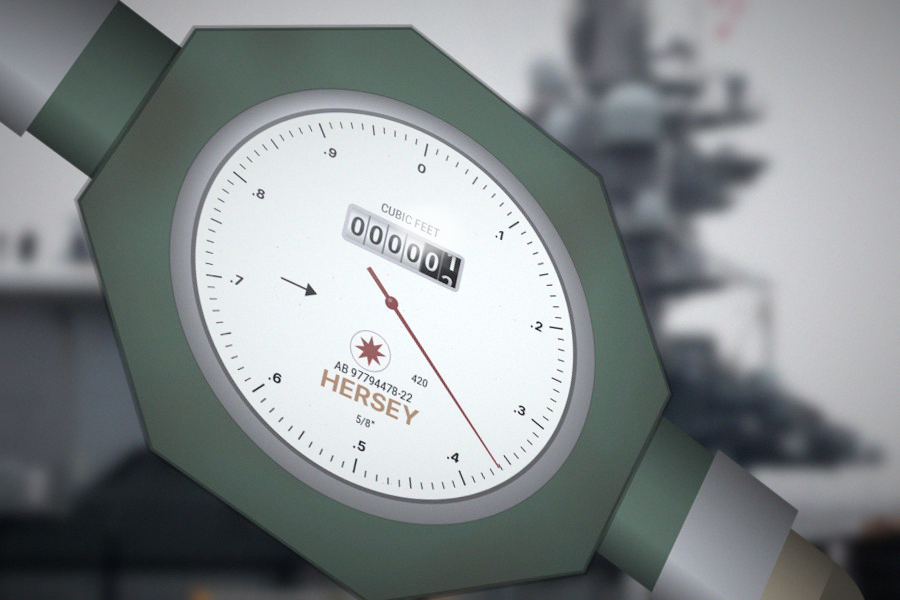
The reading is 1.36 ft³
